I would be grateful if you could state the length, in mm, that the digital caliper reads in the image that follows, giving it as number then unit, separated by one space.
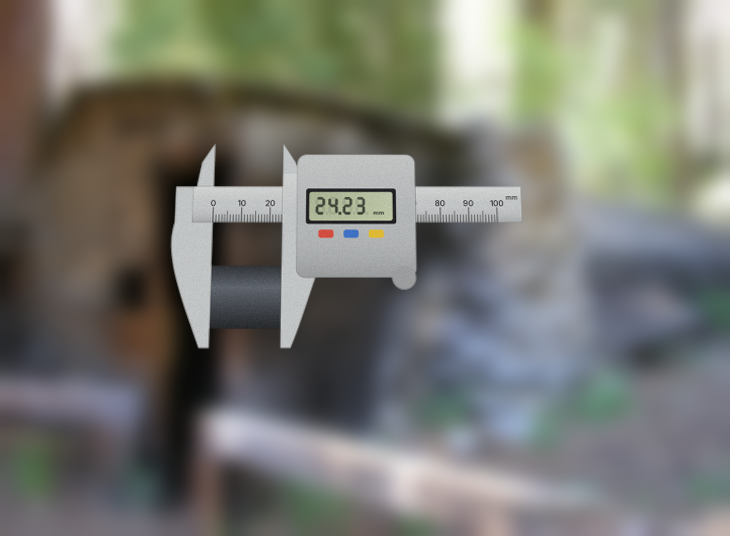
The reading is 24.23 mm
